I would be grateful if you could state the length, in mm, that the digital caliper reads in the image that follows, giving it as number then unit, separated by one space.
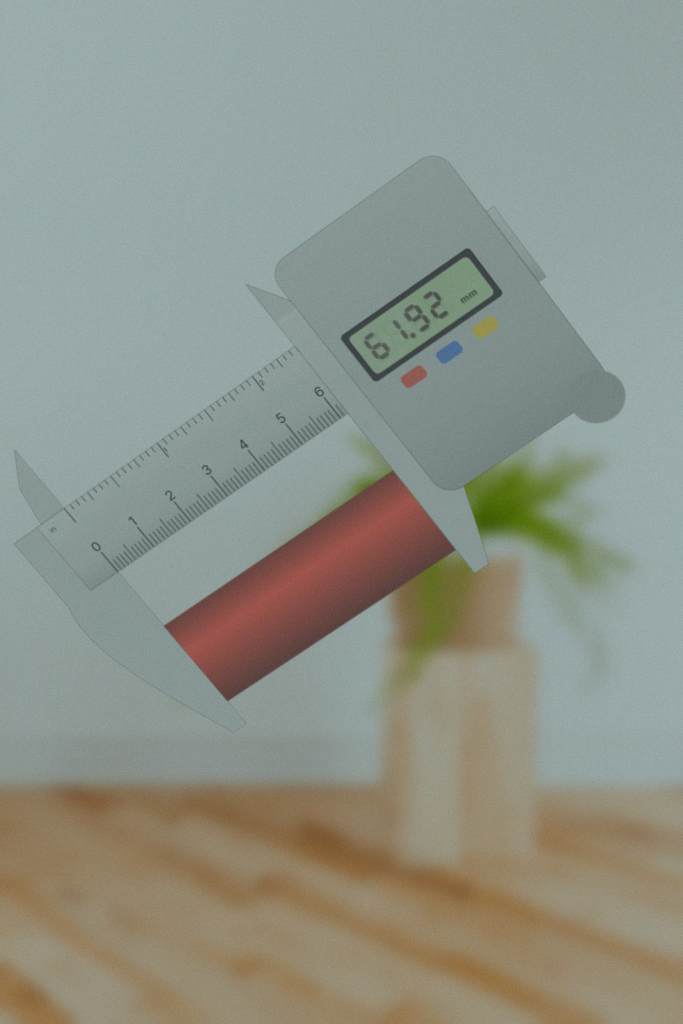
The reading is 61.92 mm
